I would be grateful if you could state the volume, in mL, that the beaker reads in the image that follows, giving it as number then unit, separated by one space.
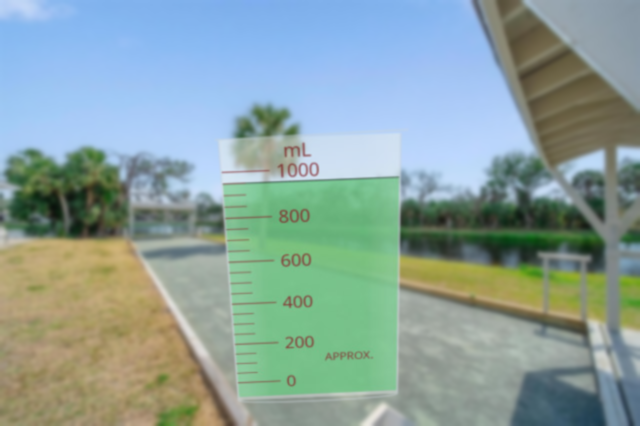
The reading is 950 mL
